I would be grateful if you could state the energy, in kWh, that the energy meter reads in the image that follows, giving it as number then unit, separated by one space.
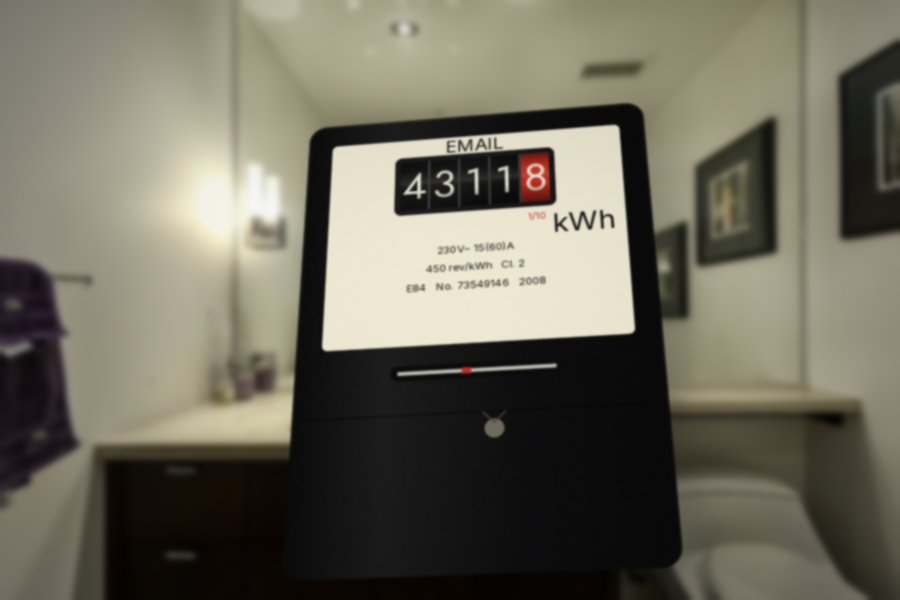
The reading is 4311.8 kWh
